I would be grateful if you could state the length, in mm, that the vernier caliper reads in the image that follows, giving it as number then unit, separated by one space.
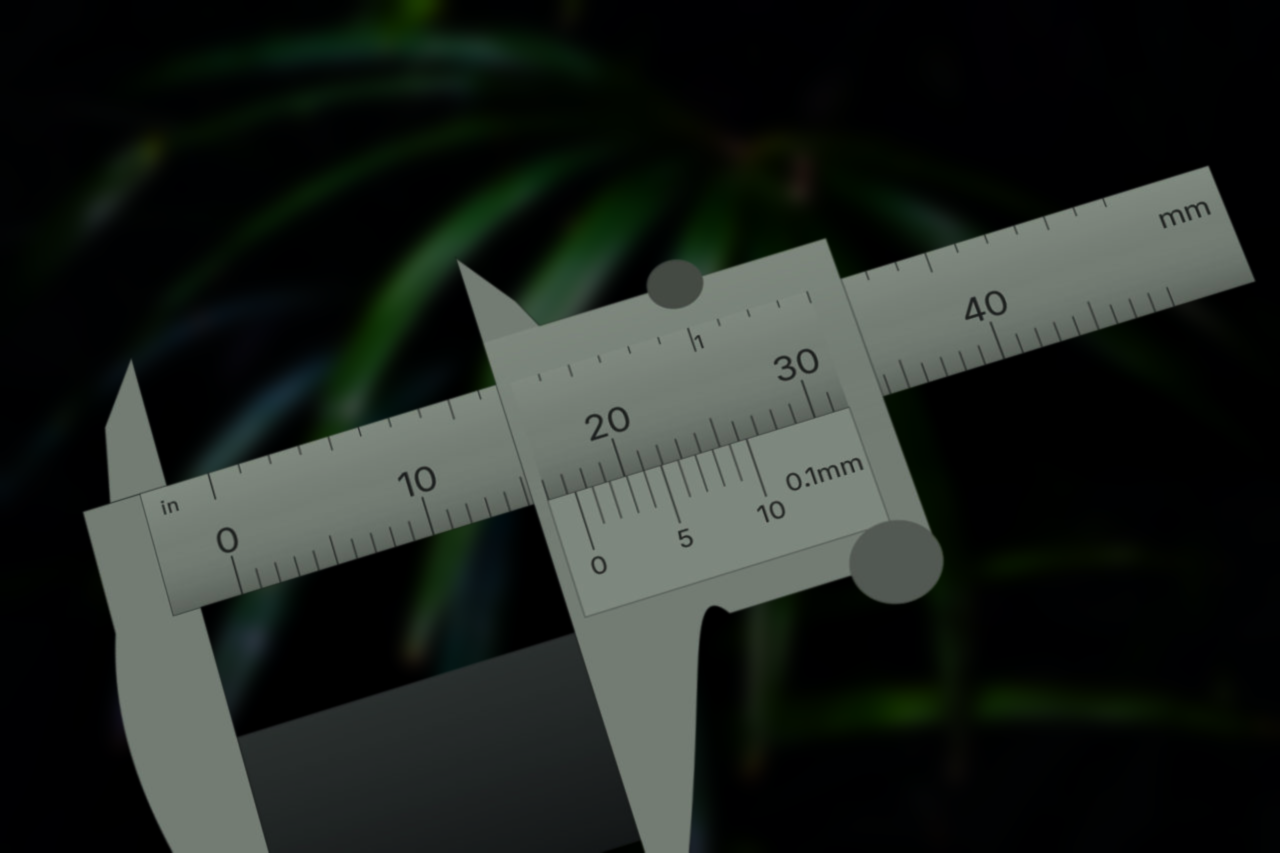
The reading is 17.4 mm
